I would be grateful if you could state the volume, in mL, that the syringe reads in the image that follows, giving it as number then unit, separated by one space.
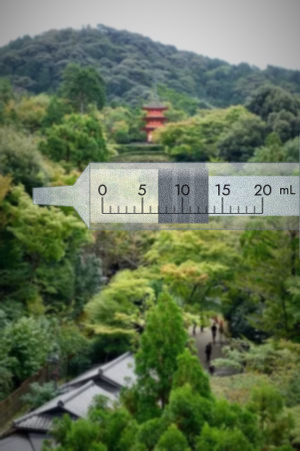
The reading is 7 mL
